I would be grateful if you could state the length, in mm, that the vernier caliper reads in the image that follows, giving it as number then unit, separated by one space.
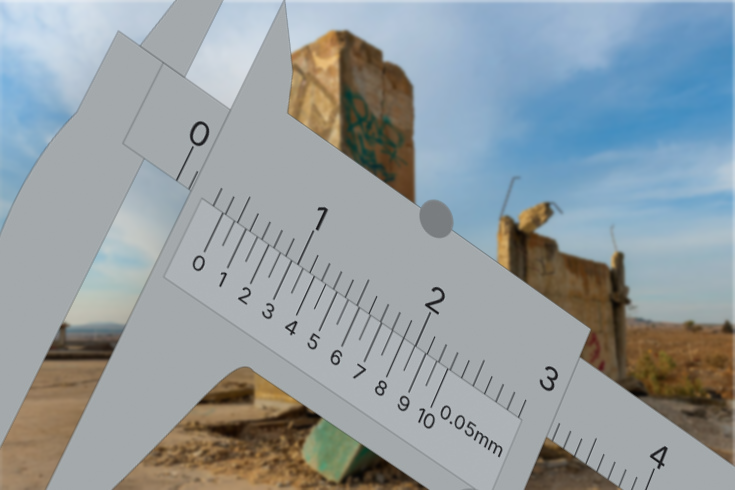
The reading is 3.8 mm
